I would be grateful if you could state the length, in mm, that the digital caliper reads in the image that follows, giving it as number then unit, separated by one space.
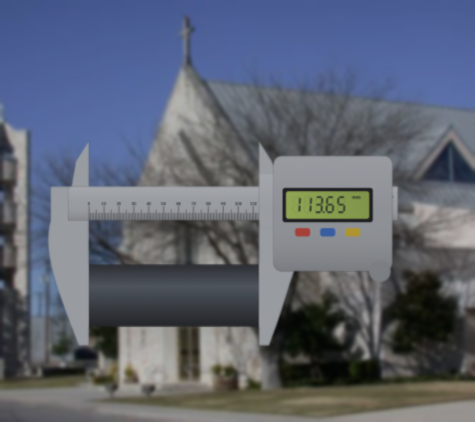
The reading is 113.65 mm
